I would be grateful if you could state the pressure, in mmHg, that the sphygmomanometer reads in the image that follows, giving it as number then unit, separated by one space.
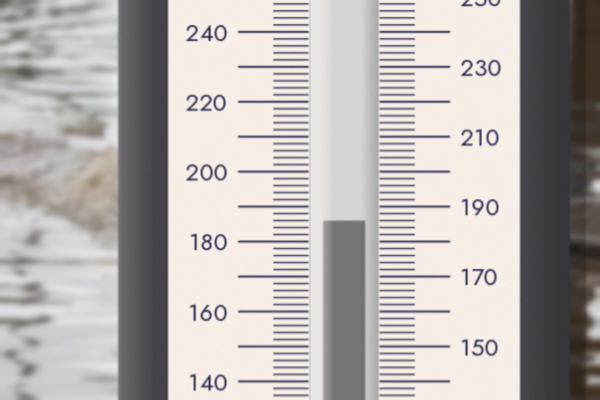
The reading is 186 mmHg
